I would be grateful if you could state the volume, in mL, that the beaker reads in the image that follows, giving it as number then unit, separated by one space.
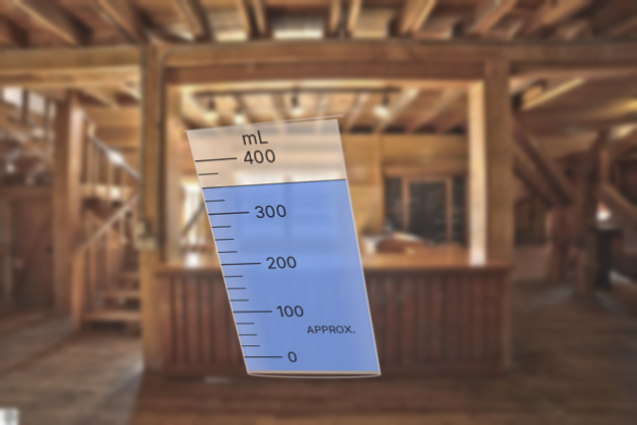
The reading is 350 mL
